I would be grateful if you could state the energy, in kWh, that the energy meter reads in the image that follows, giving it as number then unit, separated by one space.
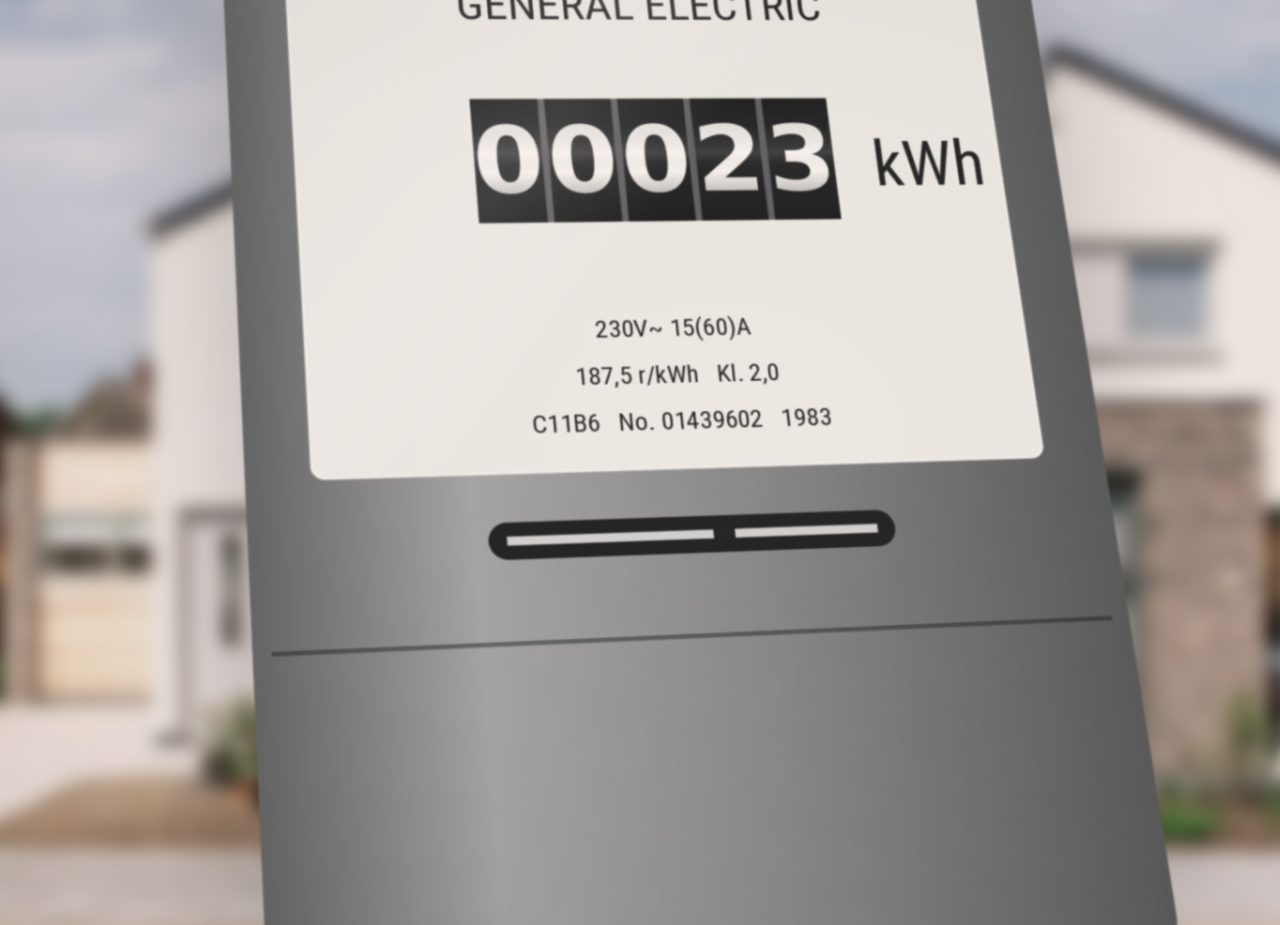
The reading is 23 kWh
